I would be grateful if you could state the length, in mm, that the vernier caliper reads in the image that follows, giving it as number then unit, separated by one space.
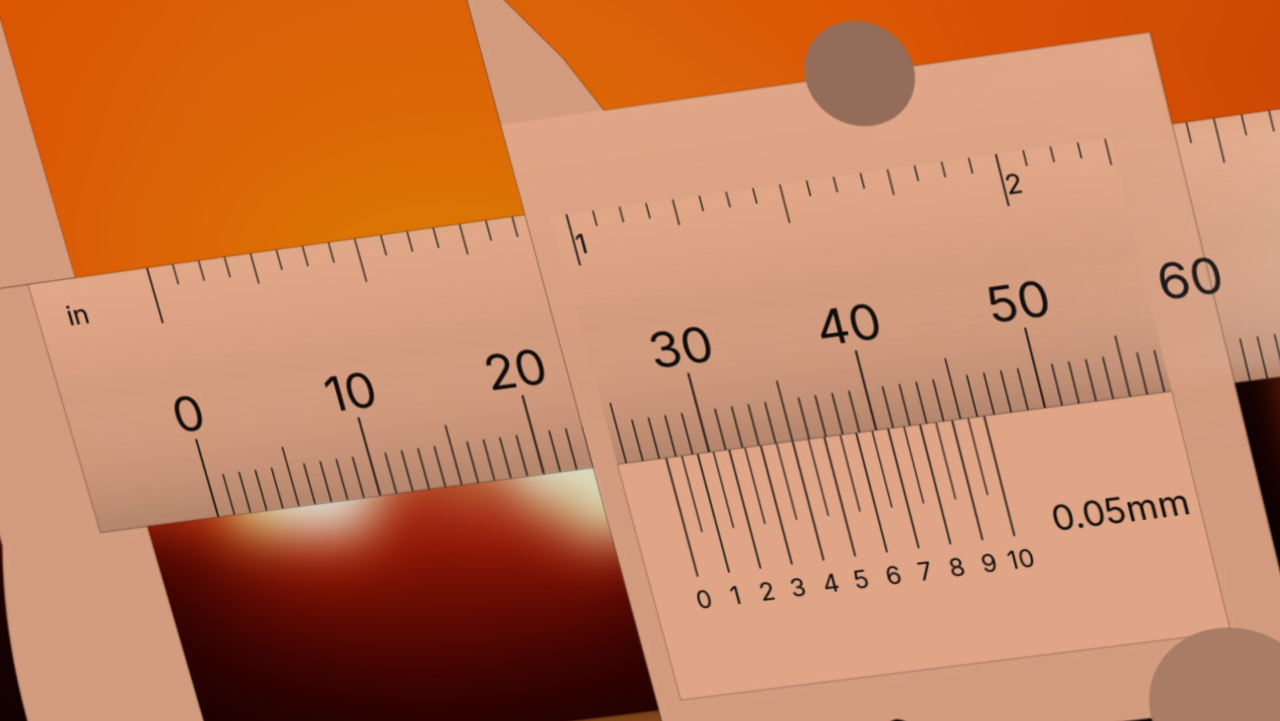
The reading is 27.4 mm
